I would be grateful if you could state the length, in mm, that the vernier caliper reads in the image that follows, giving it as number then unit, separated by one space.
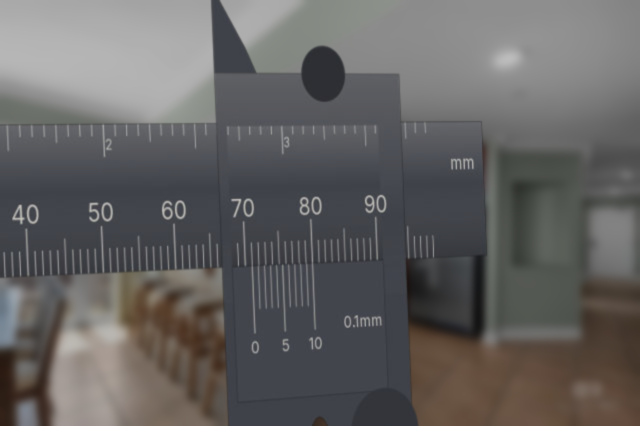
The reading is 71.0 mm
